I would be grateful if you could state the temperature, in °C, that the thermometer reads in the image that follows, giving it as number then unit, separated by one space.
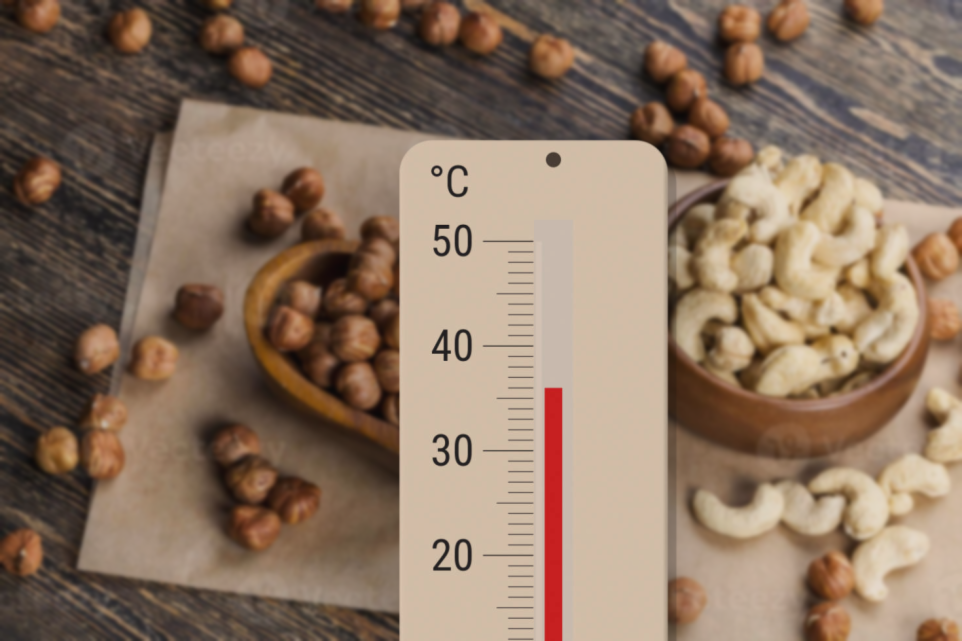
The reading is 36 °C
